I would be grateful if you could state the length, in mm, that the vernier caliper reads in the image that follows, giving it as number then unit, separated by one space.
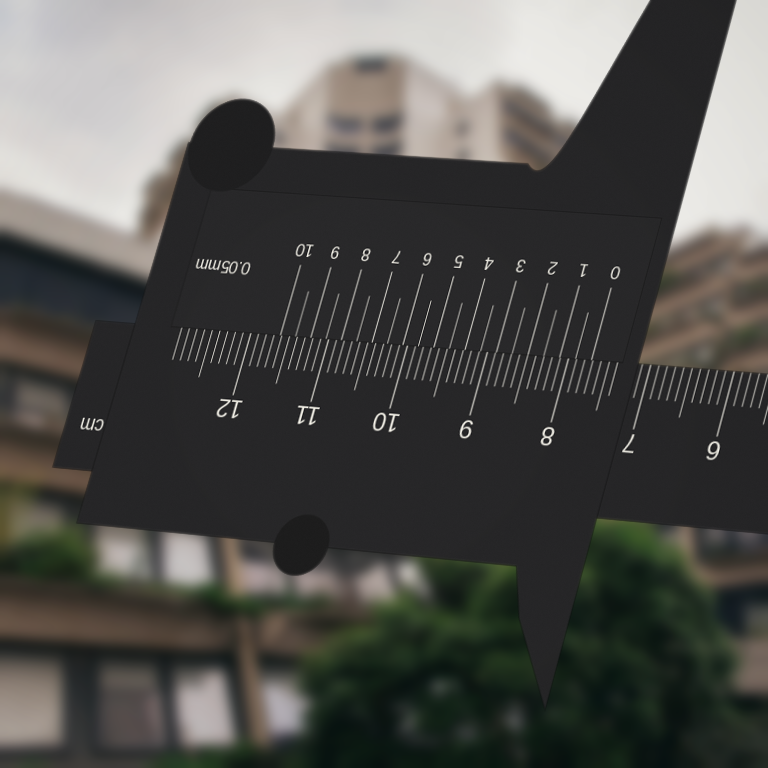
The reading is 77.2 mm
